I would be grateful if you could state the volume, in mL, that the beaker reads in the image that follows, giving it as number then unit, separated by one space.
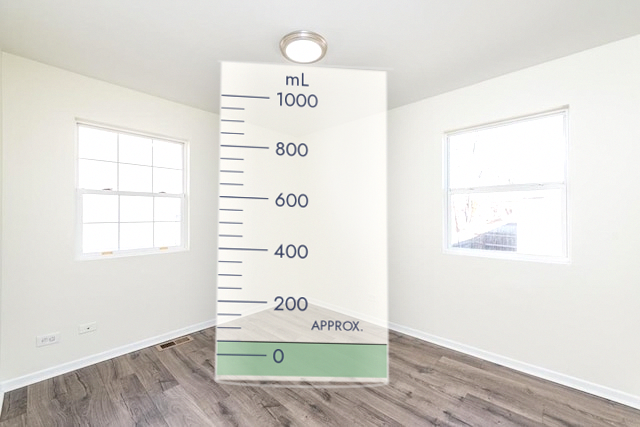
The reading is 50 mL
